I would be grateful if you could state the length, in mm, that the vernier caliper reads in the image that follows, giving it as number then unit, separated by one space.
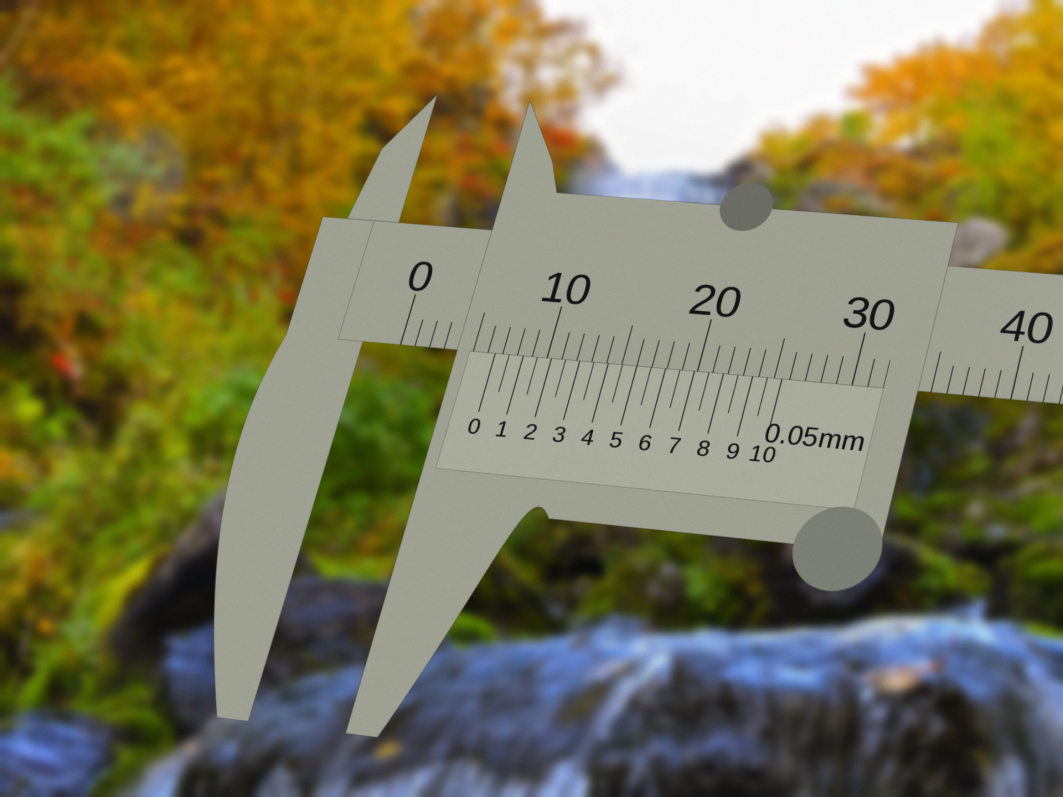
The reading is 6.5 mm
